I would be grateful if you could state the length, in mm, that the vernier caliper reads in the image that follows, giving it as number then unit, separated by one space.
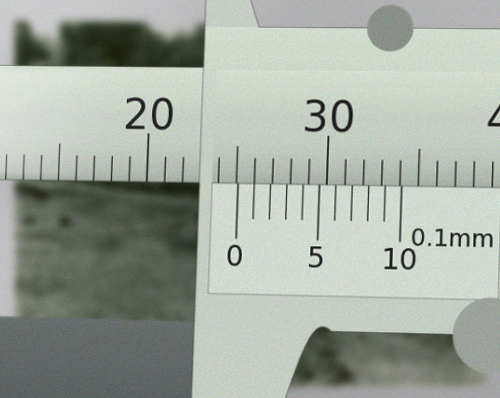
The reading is 25.1 mm
